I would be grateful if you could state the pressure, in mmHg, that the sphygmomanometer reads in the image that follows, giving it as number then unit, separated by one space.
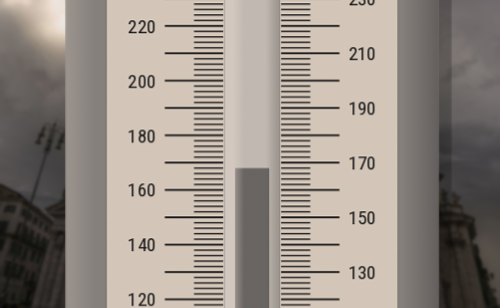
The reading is 168 mmHg
